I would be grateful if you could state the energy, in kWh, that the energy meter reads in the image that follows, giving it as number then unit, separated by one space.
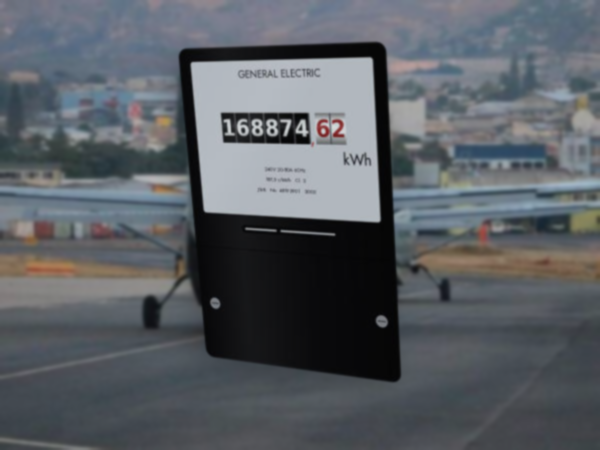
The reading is 168874.62 kWh
